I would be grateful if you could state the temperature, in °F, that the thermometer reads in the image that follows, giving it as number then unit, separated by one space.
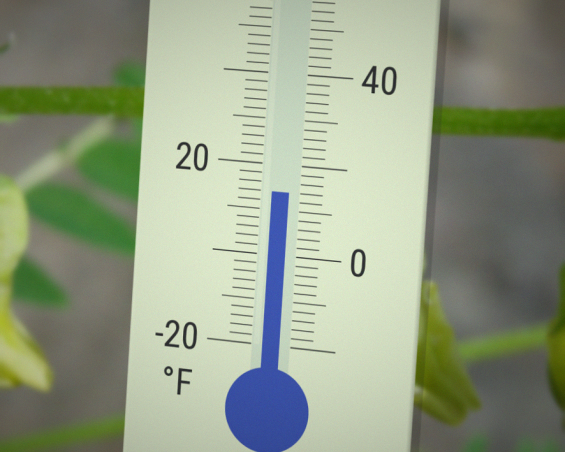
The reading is 14 °F
